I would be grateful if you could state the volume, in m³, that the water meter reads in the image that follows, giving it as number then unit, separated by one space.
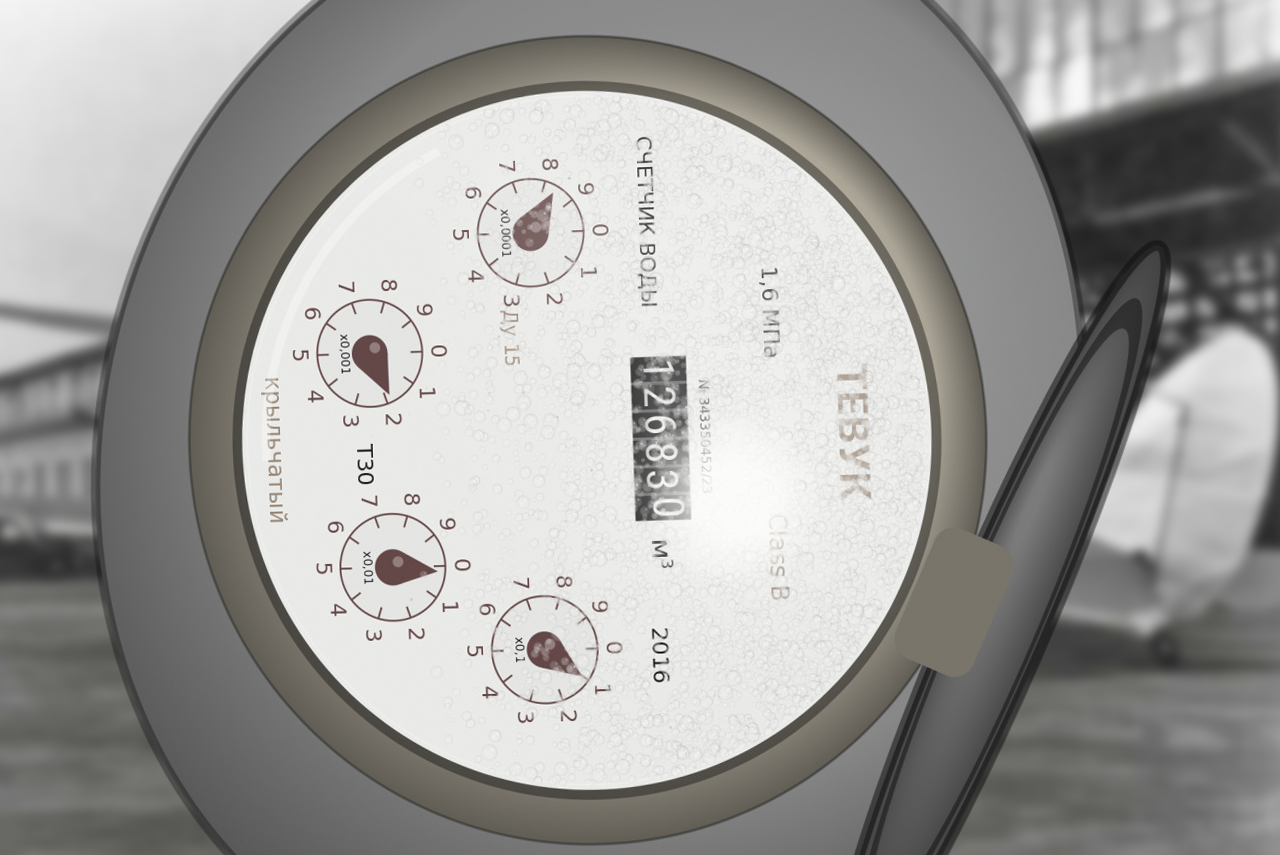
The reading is 126830.1018 m³
